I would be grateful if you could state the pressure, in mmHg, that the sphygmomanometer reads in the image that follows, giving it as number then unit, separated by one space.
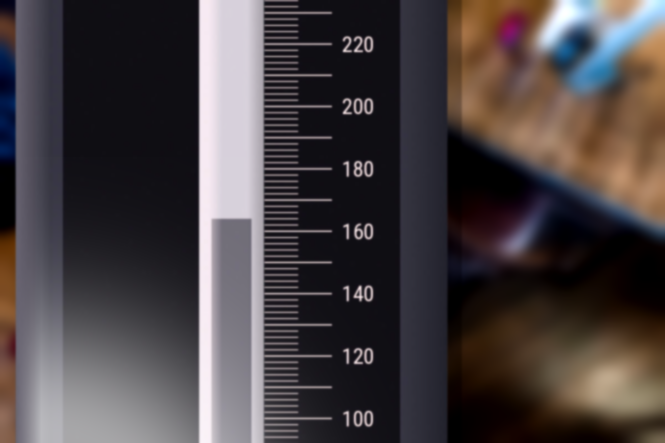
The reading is 164 mmHg
